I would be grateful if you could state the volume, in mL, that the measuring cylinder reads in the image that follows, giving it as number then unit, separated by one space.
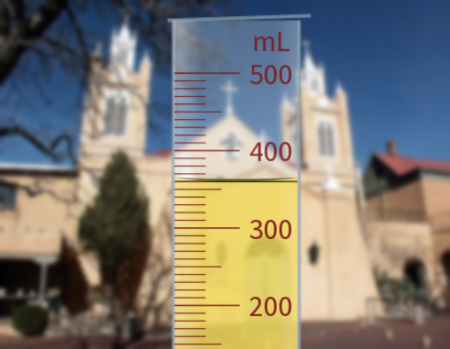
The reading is 360 mL
